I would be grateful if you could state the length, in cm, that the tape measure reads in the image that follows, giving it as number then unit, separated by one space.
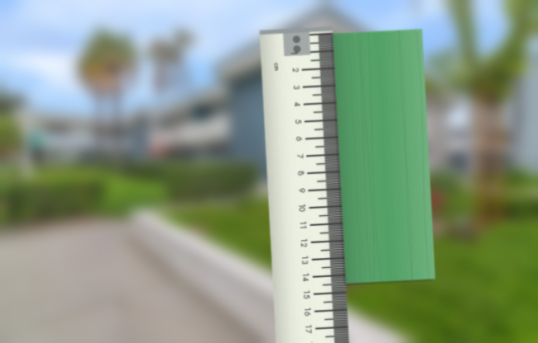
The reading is 14.5 cm
